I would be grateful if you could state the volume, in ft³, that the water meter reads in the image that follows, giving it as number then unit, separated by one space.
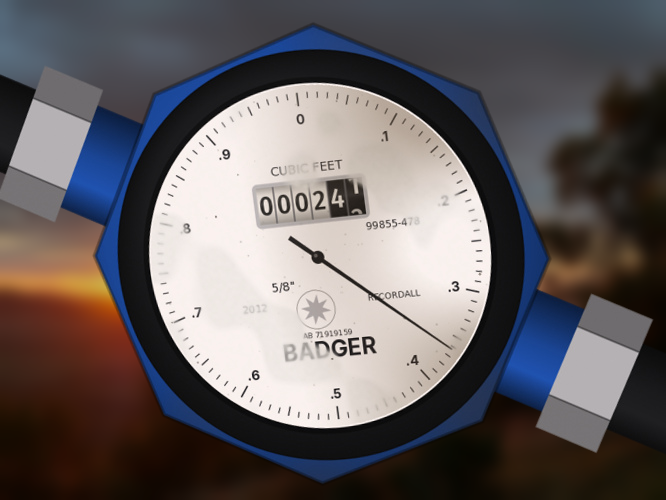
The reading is 241.36 ft³
